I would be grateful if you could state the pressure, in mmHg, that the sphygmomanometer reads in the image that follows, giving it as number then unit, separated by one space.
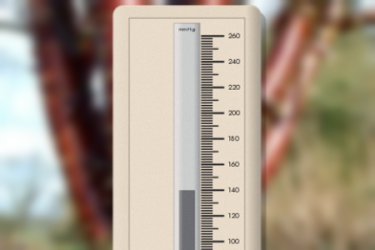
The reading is 140 mmHg
